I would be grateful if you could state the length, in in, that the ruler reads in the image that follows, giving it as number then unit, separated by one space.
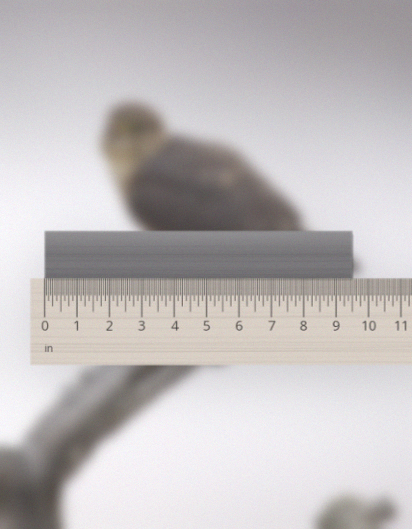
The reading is 9.5 in
